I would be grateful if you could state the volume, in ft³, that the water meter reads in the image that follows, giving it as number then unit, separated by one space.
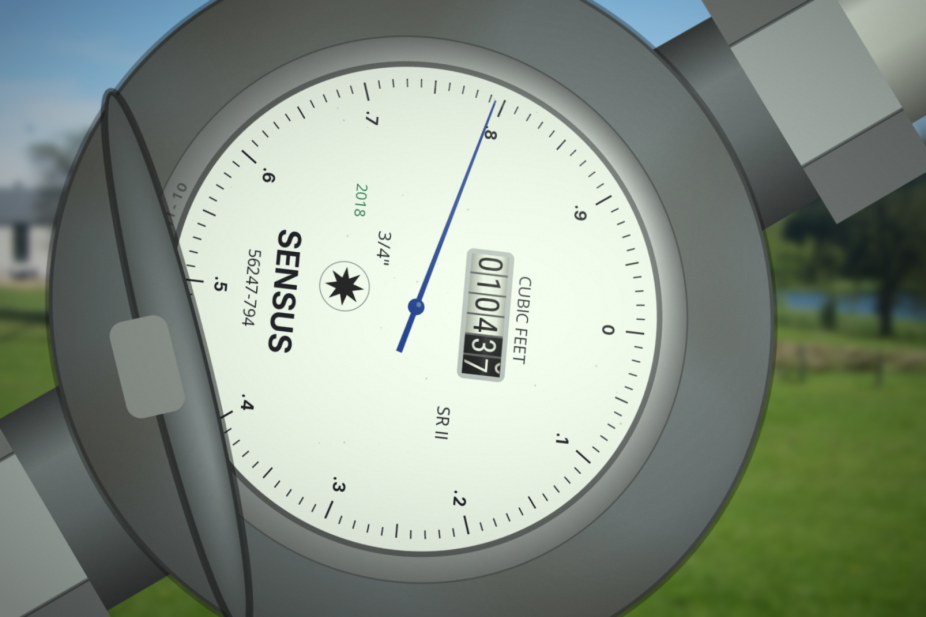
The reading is 10436.79 ft³
